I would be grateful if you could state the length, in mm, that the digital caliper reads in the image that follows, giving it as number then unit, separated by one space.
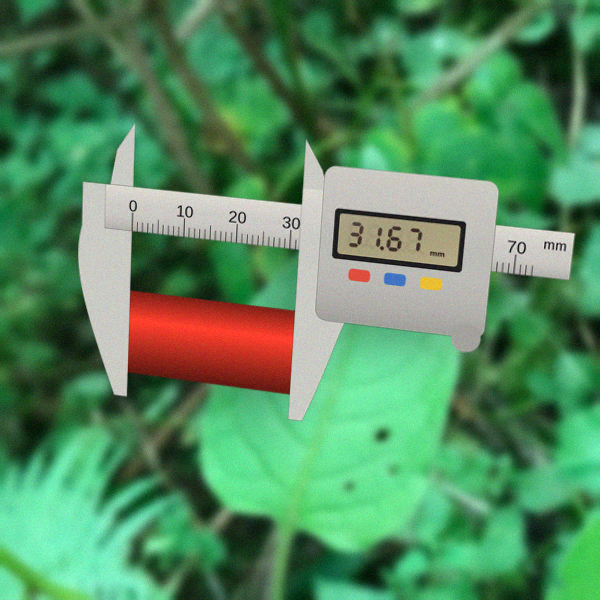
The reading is 31.67 mm
